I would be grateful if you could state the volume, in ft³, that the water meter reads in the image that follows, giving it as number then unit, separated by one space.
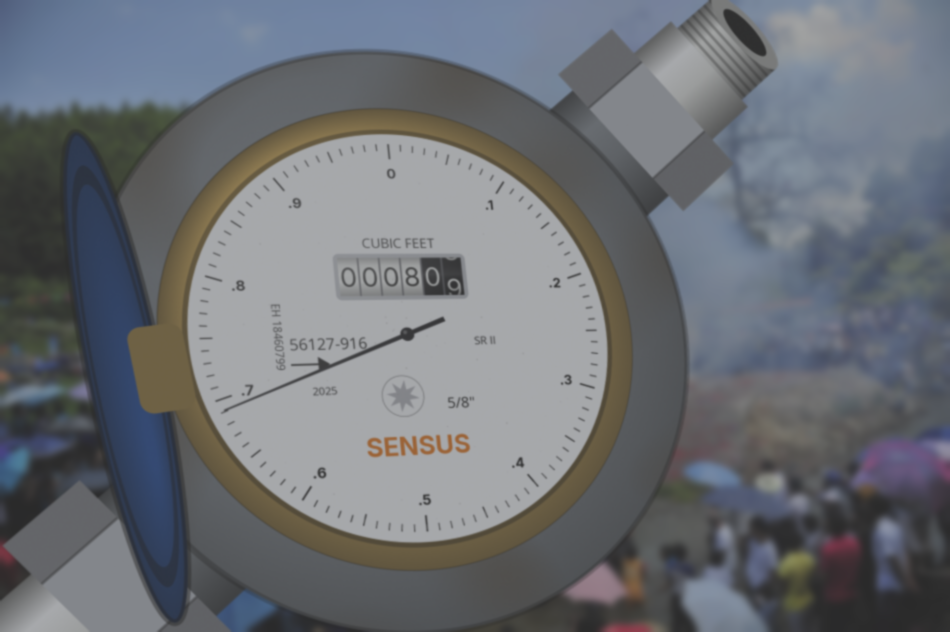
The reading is 808.69 ft³
